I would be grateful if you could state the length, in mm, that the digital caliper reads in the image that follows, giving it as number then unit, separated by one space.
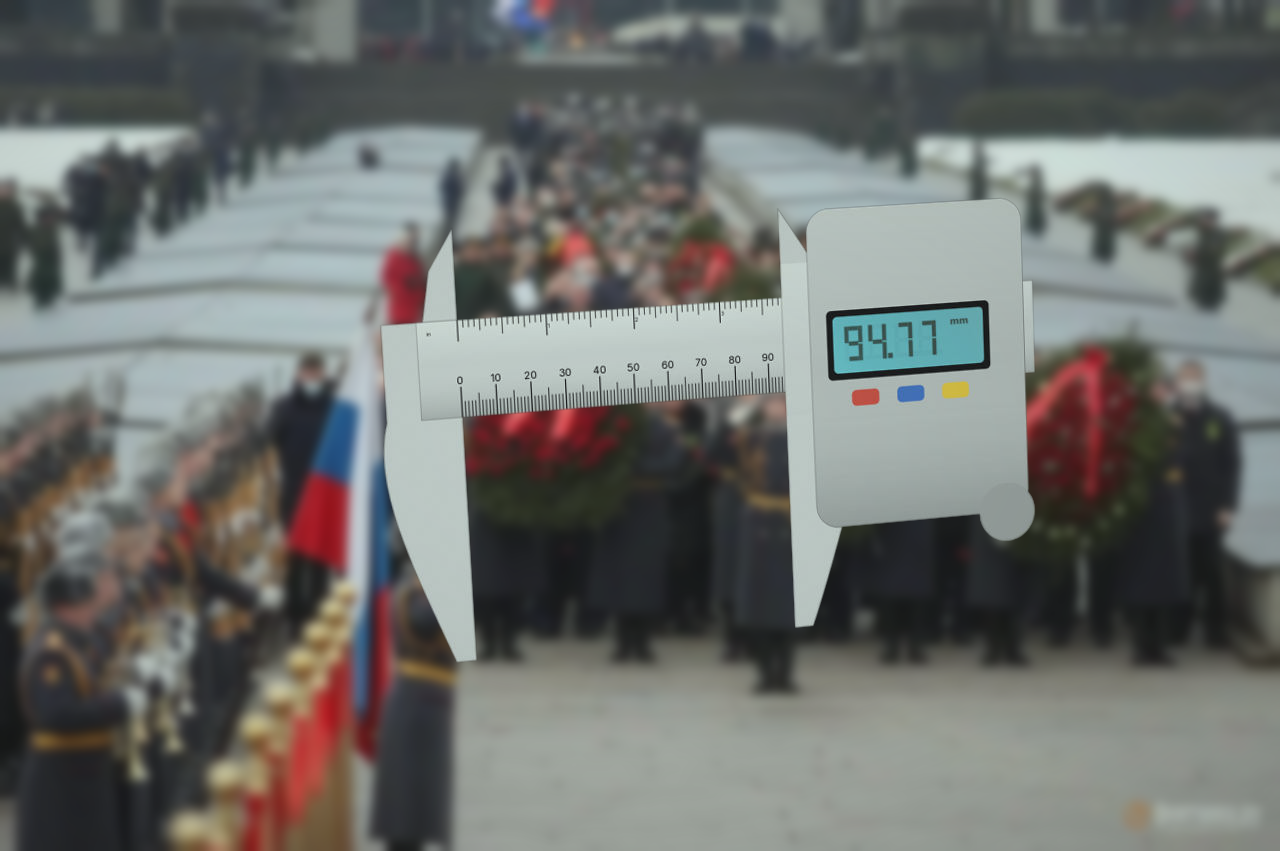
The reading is 94.77 mm
